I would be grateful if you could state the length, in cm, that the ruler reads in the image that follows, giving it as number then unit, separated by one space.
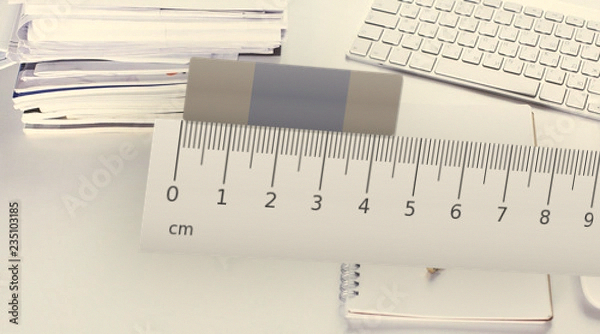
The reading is 4.4 cm
